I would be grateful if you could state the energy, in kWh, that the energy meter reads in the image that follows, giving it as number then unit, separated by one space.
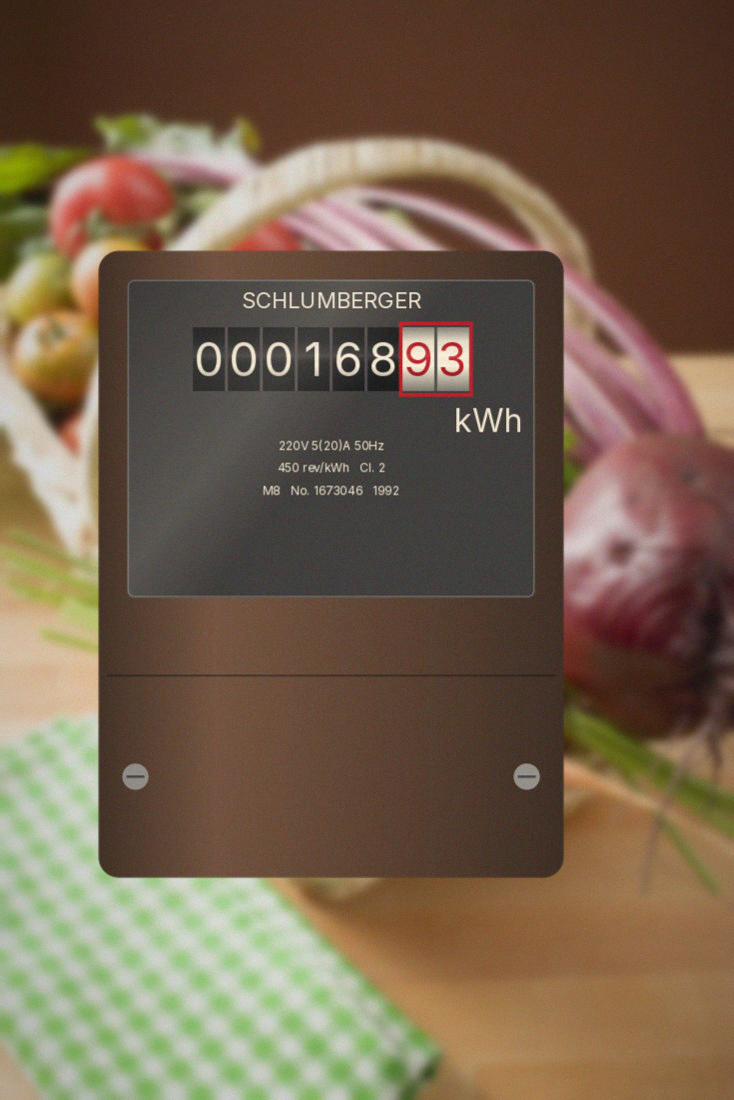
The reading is 168.93 kWh
